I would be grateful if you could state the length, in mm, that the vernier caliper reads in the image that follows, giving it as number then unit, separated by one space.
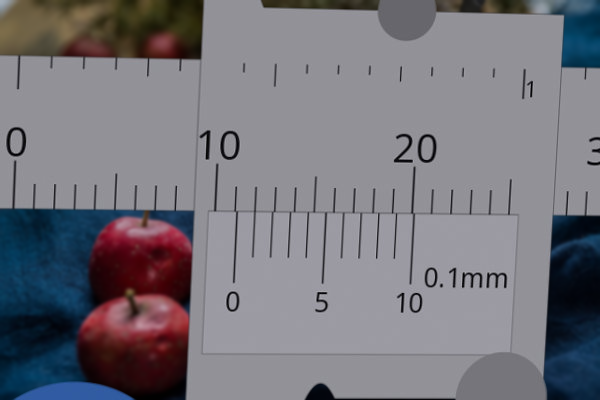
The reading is 11.1 mm
